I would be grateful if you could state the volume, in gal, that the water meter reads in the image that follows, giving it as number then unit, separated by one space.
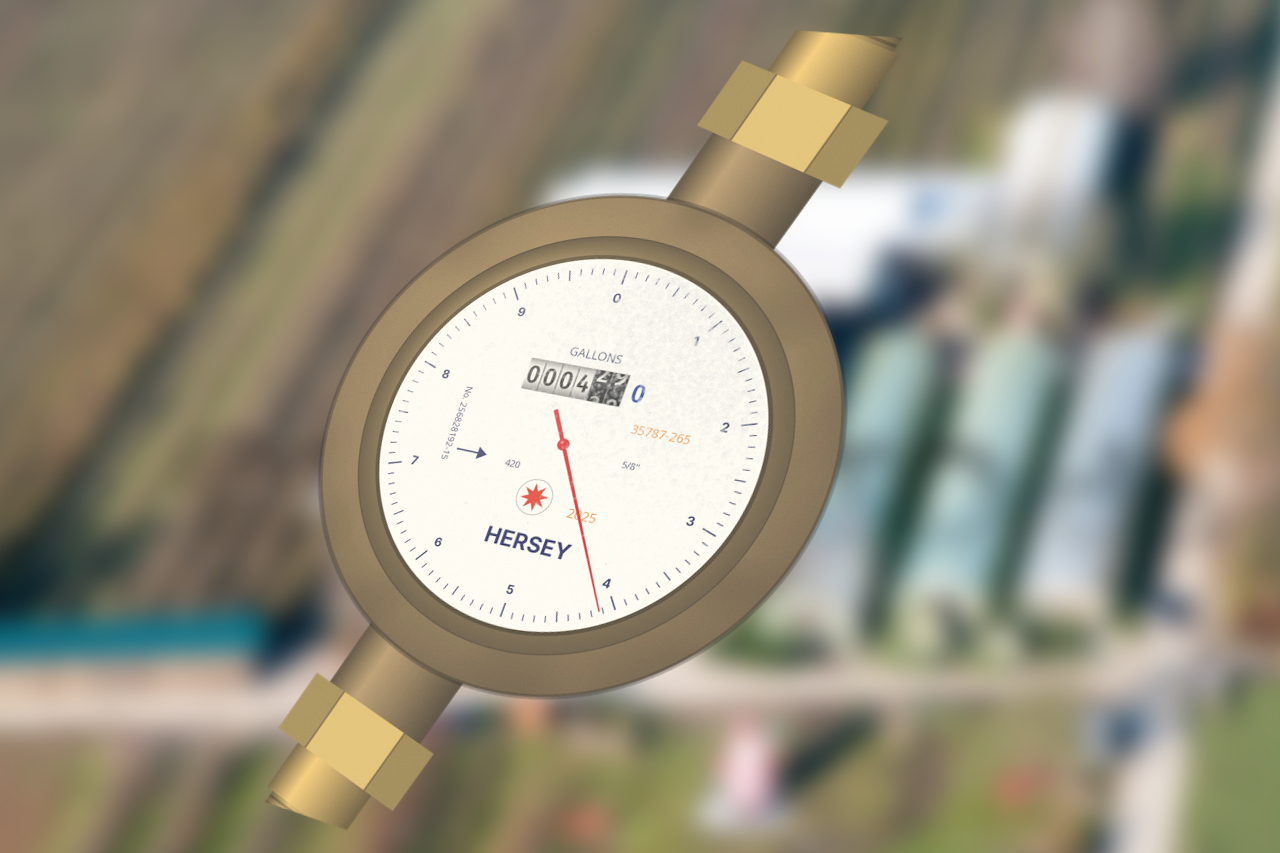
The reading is 4294.1 gal
